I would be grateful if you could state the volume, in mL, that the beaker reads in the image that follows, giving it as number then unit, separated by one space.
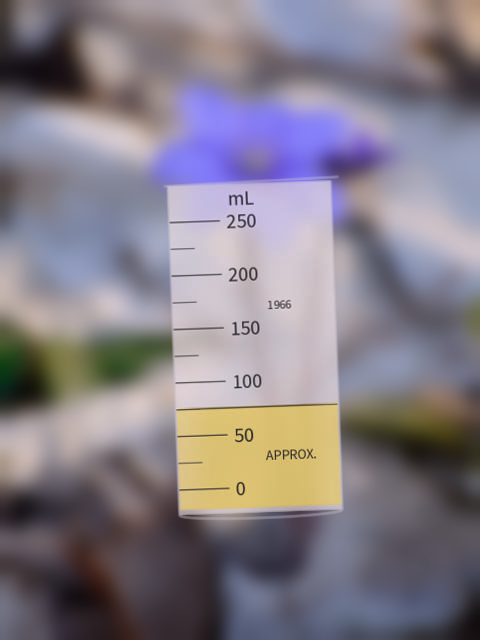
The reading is 75 mL
